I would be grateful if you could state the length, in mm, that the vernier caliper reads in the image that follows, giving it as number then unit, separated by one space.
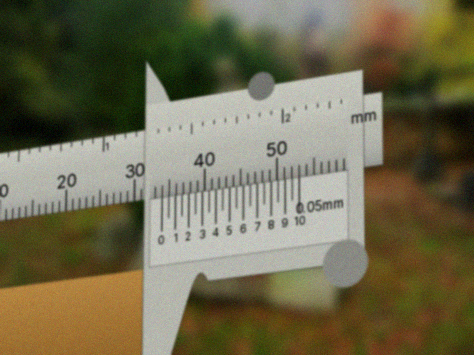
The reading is 34.0 mm
